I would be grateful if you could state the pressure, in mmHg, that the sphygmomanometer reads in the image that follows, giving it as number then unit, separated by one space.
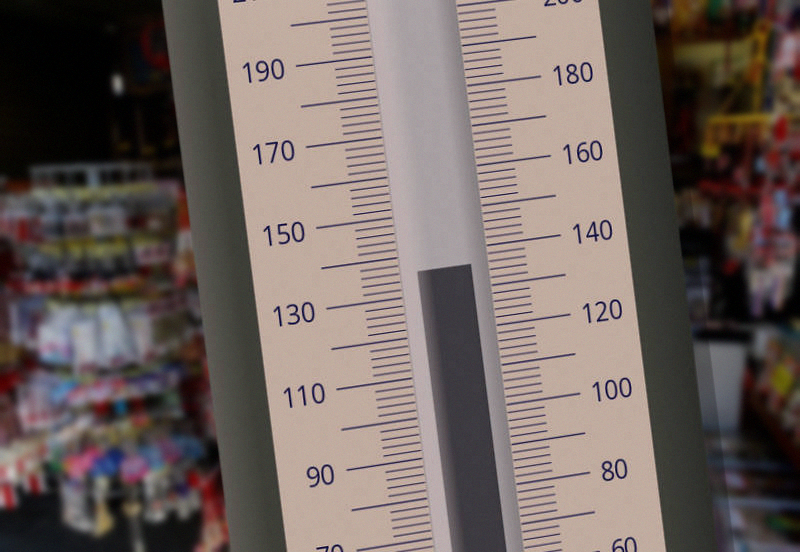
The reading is 136 mmHg
